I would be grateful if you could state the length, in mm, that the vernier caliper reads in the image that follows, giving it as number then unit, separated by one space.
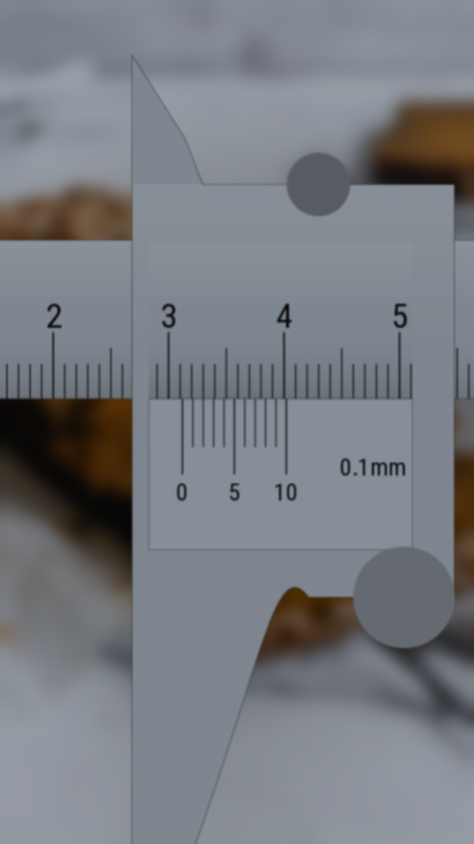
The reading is 31.2 mm
